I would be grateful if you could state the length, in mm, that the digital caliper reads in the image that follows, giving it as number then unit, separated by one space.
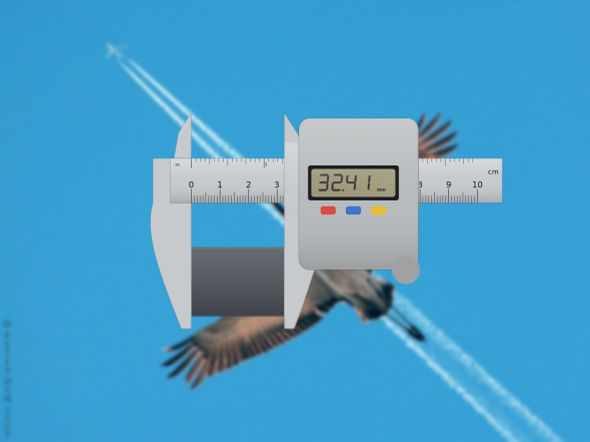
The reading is 32.41 mm
